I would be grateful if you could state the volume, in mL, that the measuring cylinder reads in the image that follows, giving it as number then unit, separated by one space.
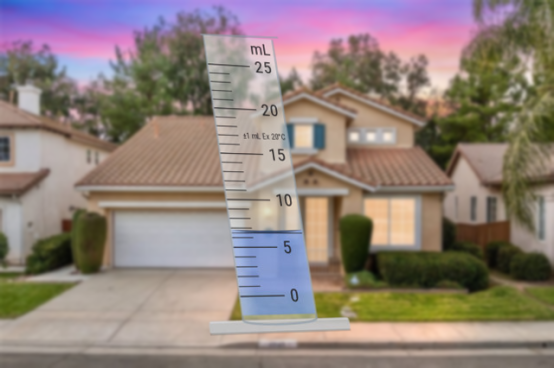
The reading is 6.5 mL
